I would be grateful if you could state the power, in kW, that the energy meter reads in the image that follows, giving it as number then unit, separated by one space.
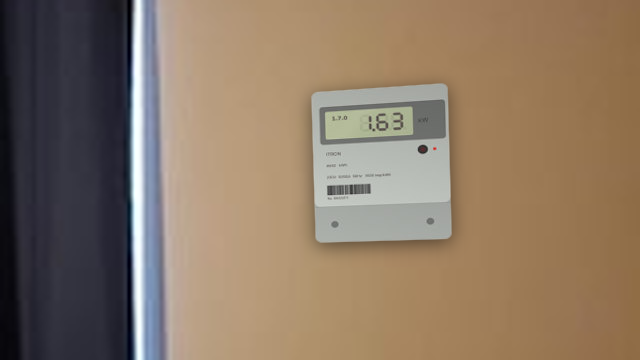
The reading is 1.63 kW
